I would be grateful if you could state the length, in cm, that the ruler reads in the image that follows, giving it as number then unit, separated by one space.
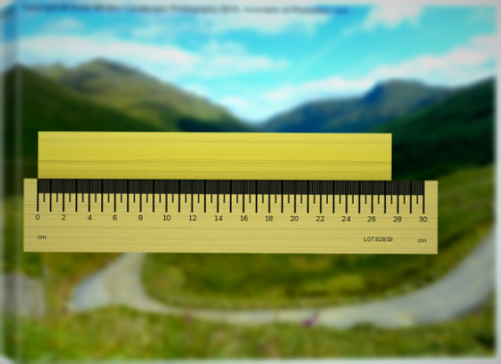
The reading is 27.5 cm
